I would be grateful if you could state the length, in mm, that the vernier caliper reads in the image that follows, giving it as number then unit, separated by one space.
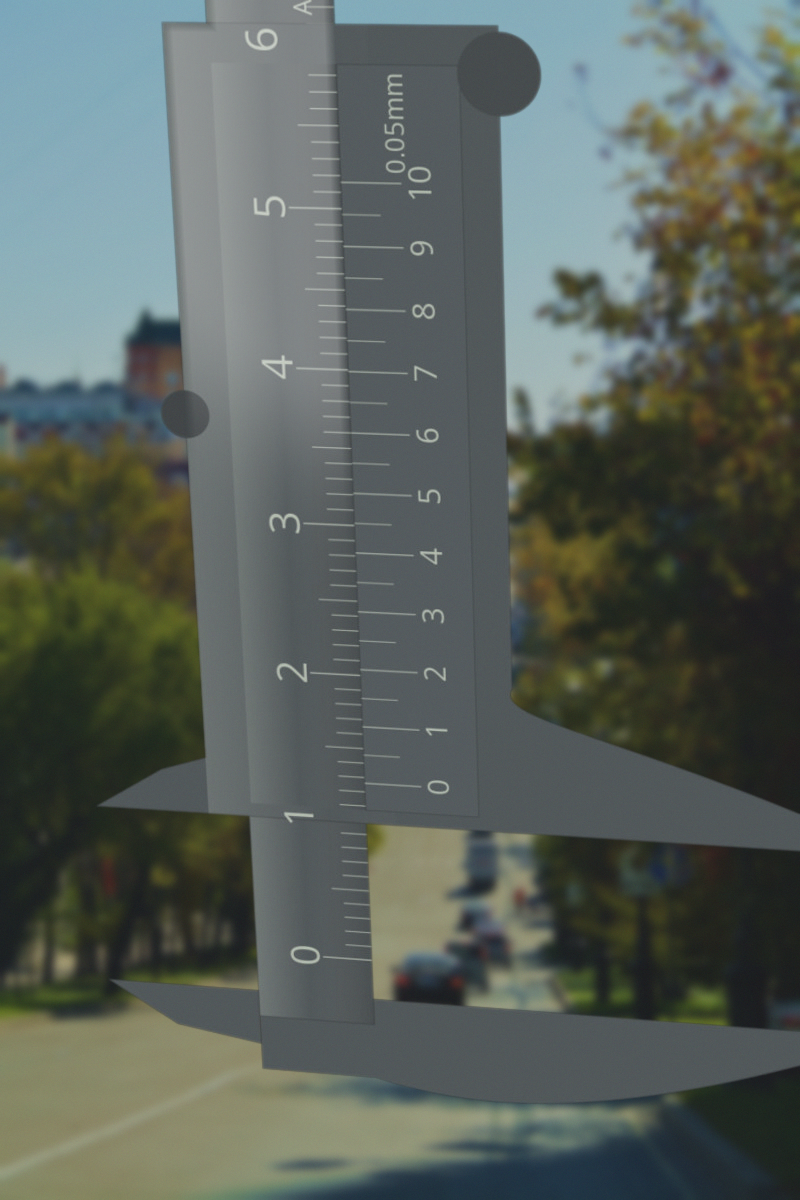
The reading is 12.6 mm
